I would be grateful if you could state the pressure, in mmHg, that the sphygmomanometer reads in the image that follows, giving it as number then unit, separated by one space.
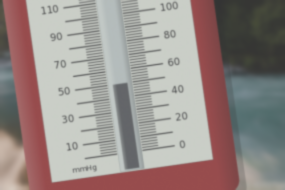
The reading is 50 mmHg
